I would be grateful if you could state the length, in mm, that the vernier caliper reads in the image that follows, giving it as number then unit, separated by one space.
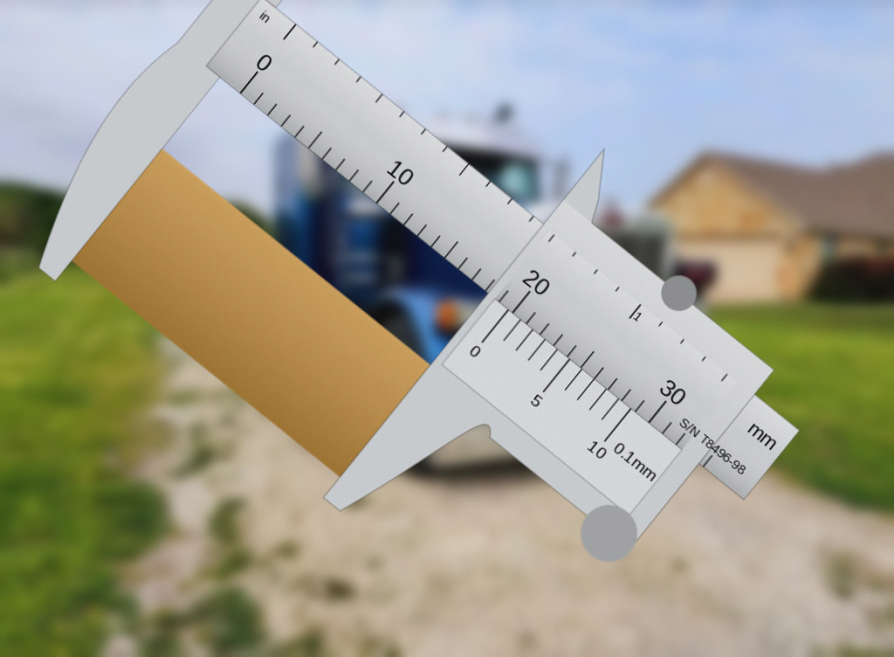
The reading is 19.7 mm
